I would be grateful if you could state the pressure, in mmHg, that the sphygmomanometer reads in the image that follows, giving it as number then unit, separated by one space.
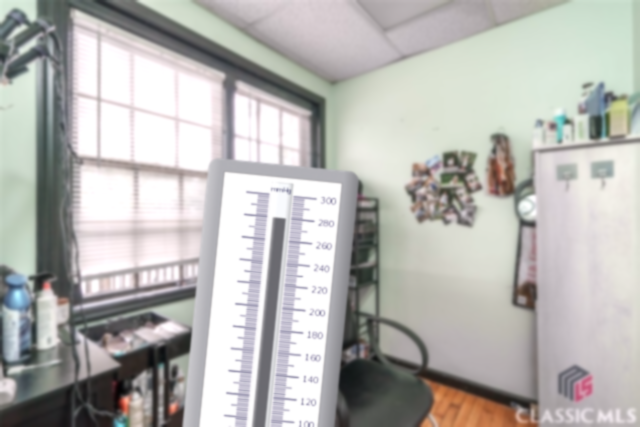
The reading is 280 mmHg
